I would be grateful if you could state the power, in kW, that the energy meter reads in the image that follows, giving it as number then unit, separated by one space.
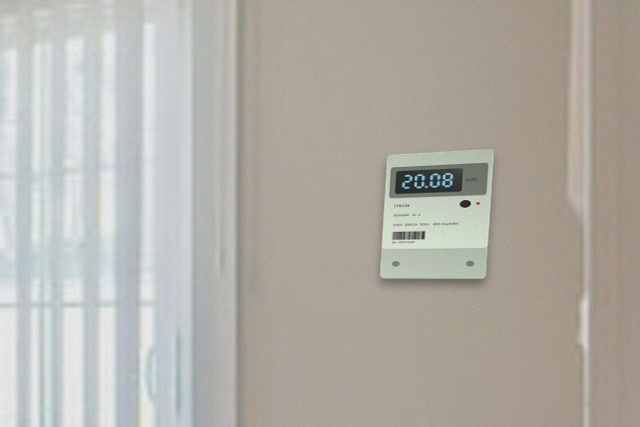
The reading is 20.08 kW
